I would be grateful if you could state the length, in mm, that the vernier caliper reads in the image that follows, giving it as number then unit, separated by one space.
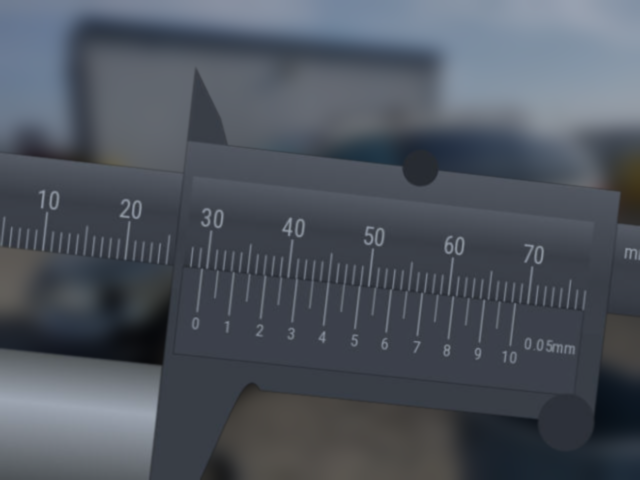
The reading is 29.4 mm
